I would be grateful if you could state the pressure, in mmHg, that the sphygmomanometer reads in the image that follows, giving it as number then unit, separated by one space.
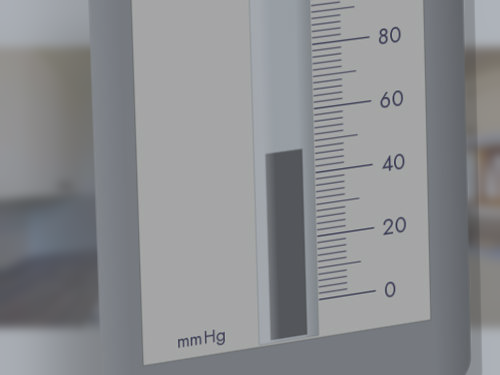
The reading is 48 mmHg
